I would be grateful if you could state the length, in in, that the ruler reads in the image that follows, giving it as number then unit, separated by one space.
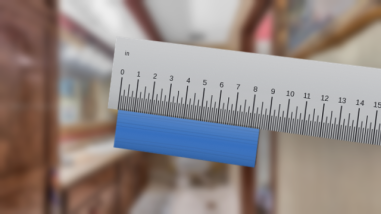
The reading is 8.5 in
